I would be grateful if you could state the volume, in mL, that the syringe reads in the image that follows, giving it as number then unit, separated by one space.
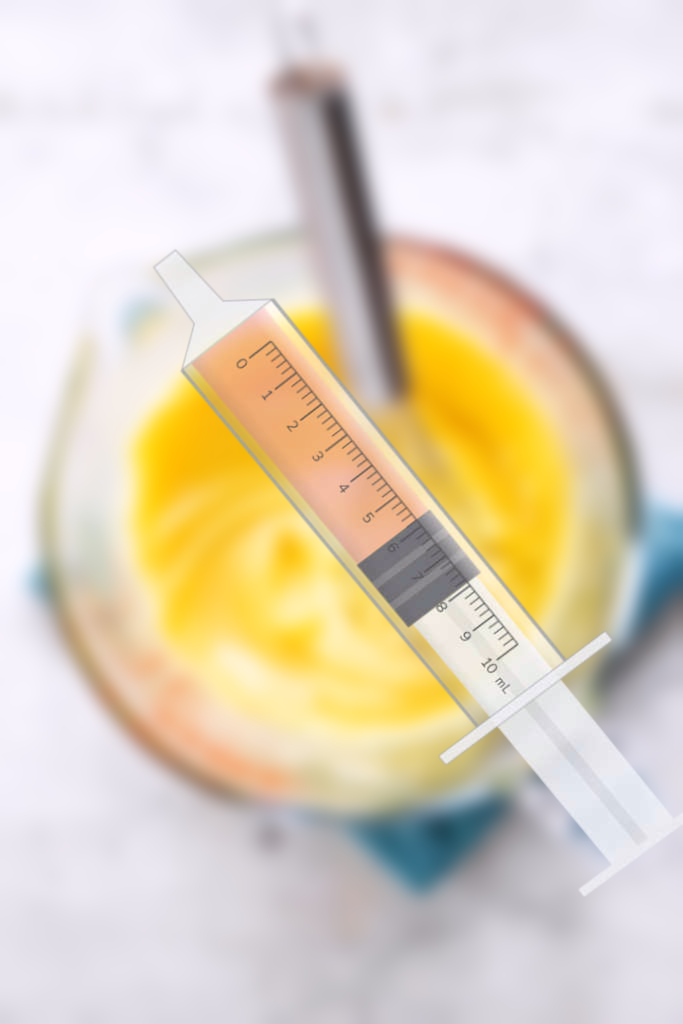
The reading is 5.8 mL
